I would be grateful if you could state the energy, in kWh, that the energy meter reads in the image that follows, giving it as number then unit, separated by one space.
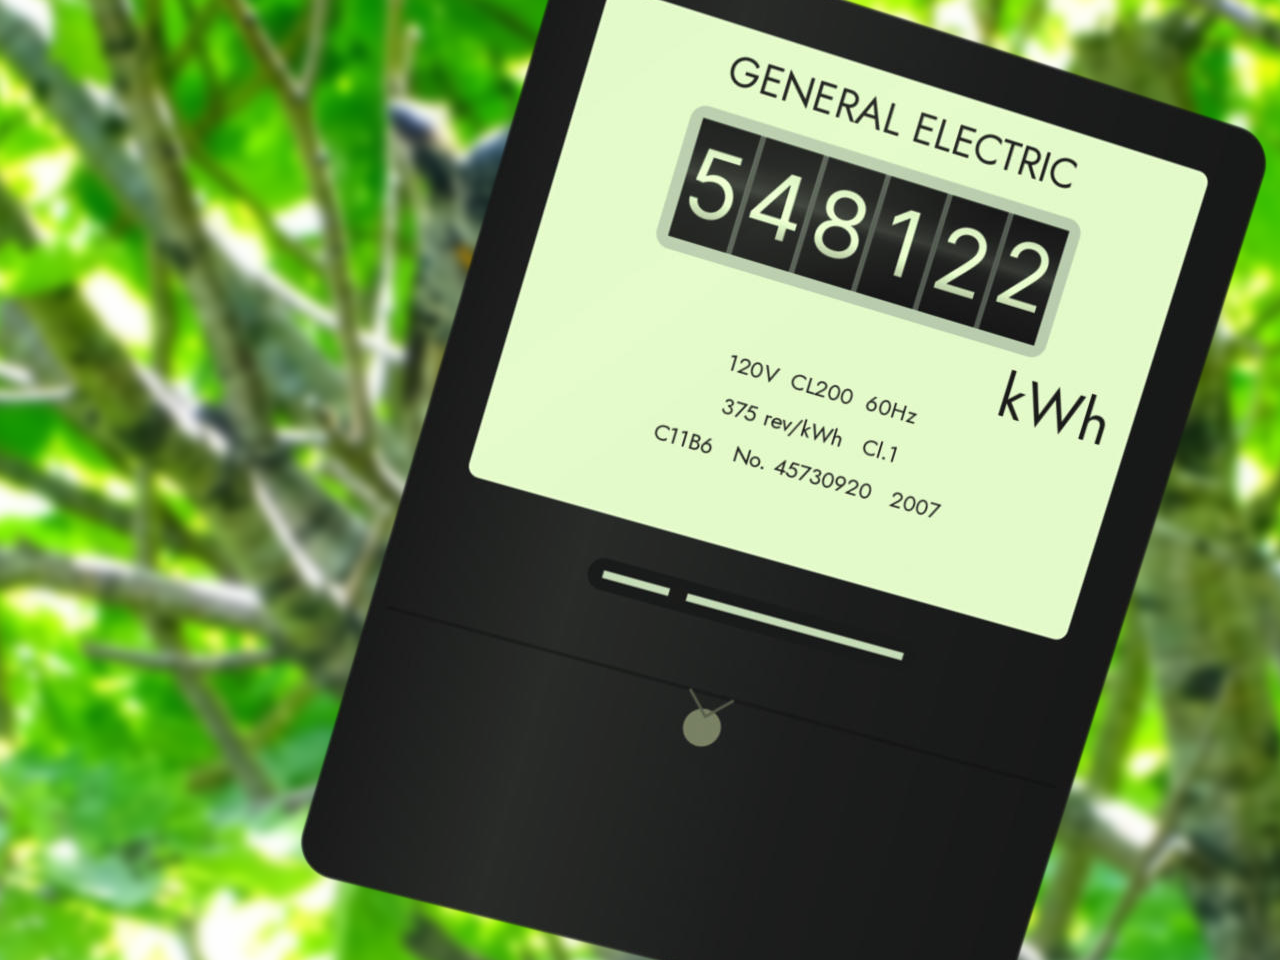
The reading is 548122 kWh
